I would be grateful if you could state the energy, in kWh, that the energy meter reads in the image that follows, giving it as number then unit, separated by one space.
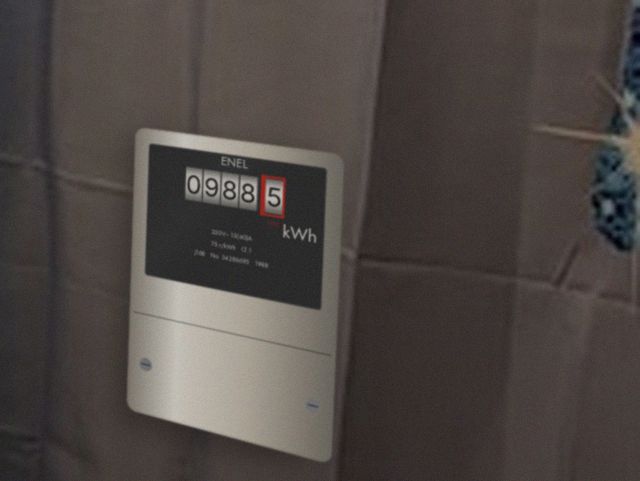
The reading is 988.5 kWh
